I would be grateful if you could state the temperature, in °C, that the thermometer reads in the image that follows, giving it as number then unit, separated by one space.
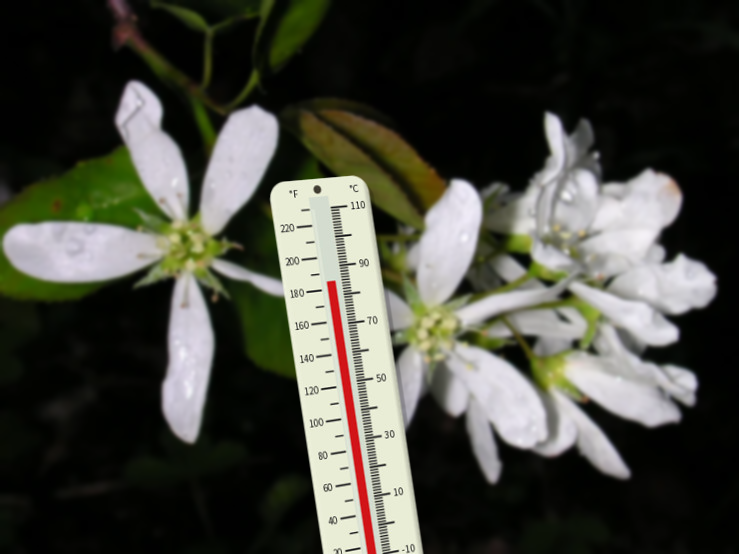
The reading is 85 °C
